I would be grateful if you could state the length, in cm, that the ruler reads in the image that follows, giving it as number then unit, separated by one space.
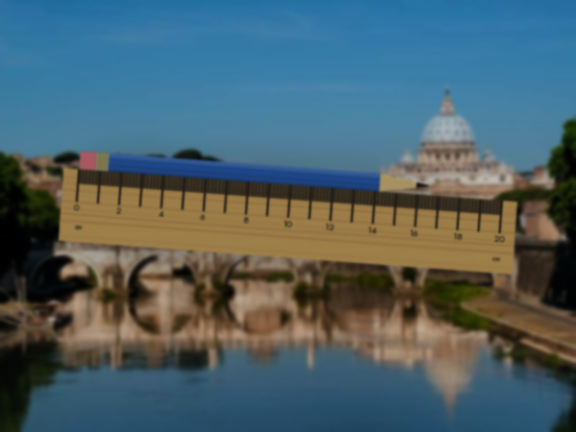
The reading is 16.5 cm
